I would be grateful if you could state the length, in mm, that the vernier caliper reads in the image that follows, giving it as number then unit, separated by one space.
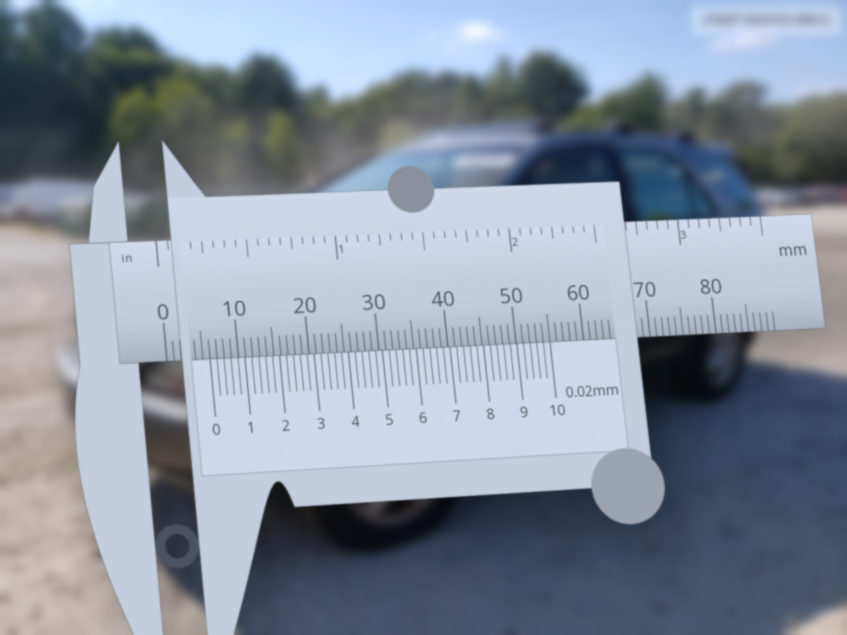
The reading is 6.0 mm
